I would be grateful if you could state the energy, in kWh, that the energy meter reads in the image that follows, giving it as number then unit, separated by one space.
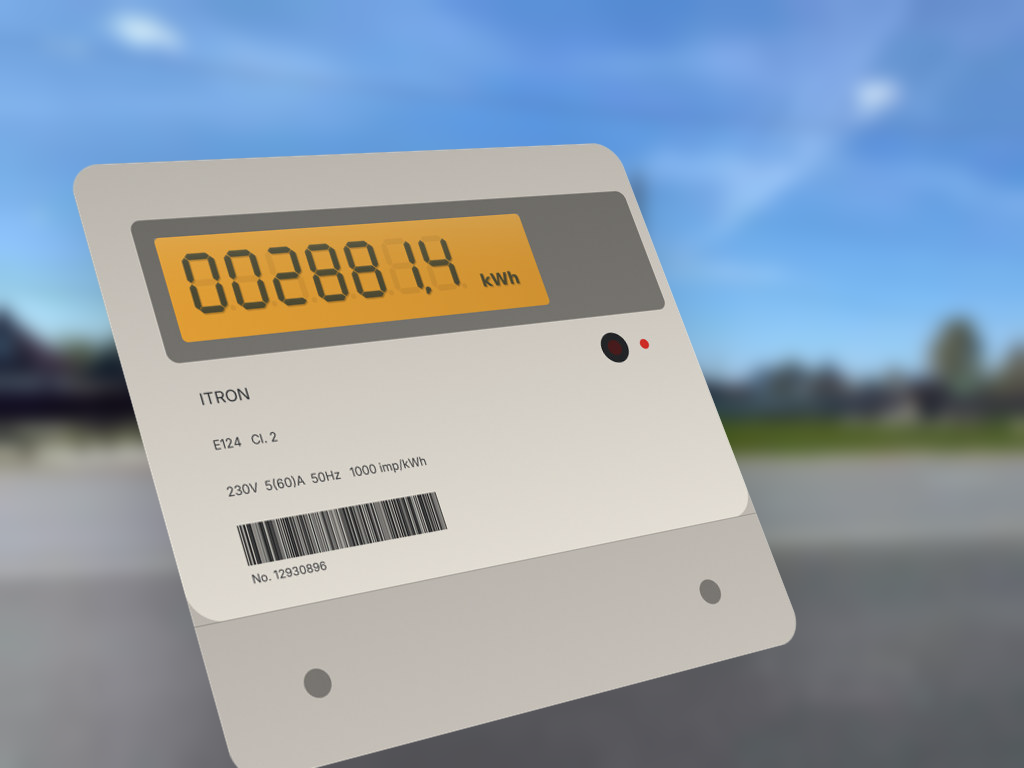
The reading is 2881.4 kWh
